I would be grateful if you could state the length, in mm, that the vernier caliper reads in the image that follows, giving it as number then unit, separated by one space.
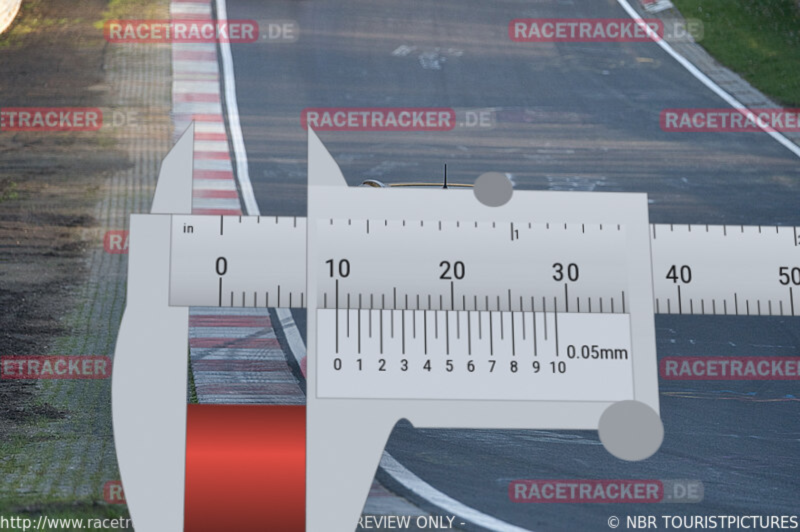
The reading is 10.0 mm
